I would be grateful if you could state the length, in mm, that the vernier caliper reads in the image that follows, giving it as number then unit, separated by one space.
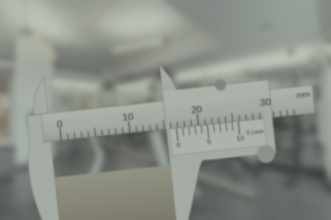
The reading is 16.8 mm
